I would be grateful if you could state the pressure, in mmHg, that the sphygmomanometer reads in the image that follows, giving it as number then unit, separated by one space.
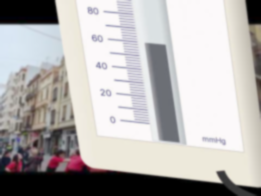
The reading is 60 mmHg
